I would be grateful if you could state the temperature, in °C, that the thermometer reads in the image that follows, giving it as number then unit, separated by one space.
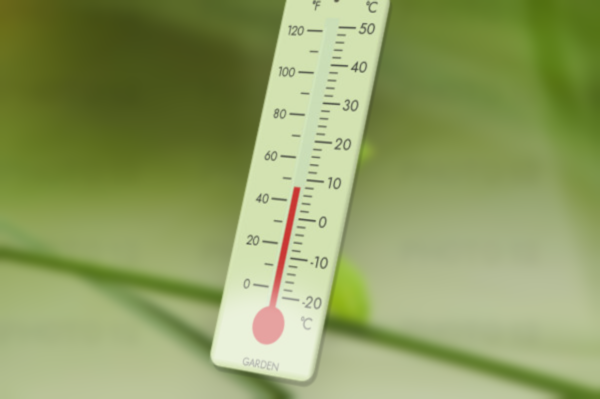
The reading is 8 °C
